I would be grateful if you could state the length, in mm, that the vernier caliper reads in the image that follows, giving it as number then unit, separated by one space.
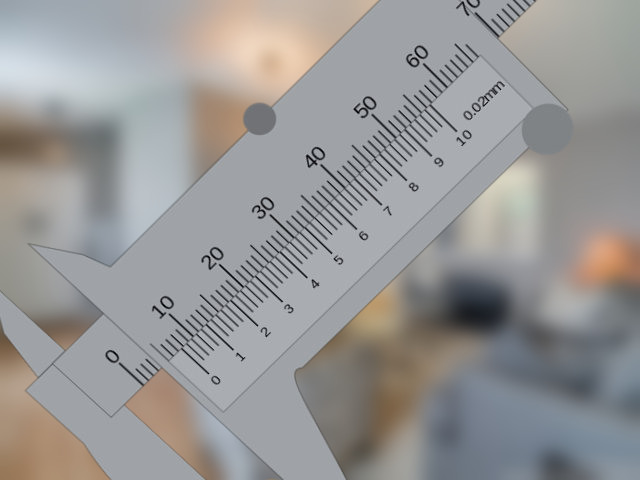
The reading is 7.6 mm
